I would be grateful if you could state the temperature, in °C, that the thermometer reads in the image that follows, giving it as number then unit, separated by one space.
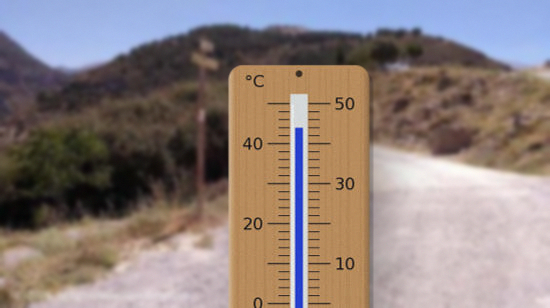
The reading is 44 °C
